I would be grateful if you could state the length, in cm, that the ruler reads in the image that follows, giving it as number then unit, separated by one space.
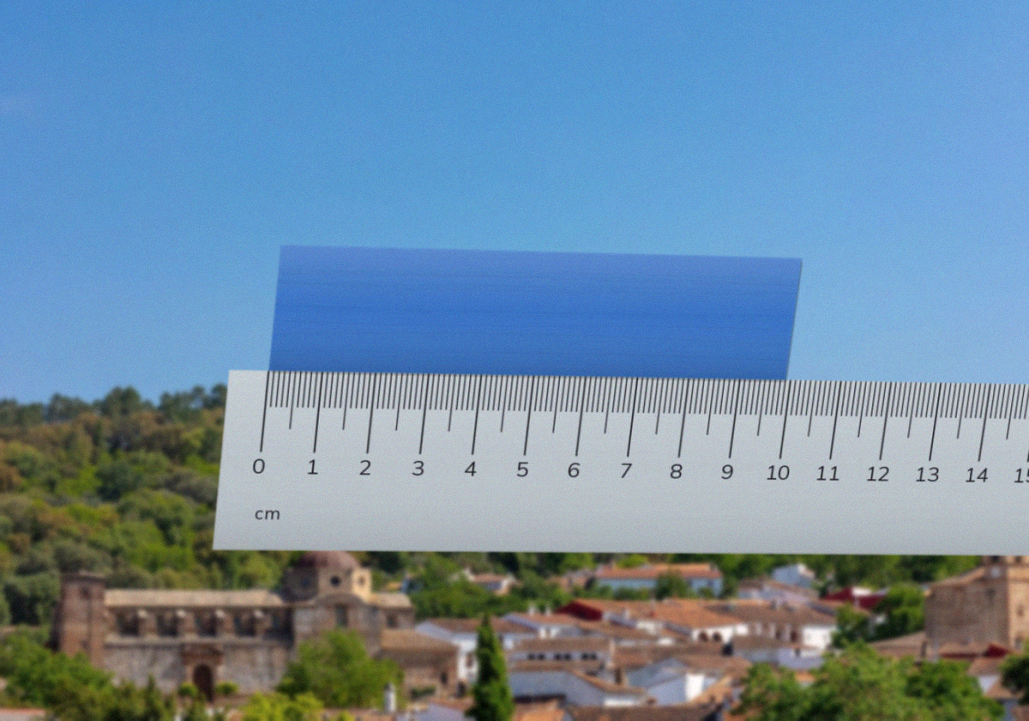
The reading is 9.9 cm
